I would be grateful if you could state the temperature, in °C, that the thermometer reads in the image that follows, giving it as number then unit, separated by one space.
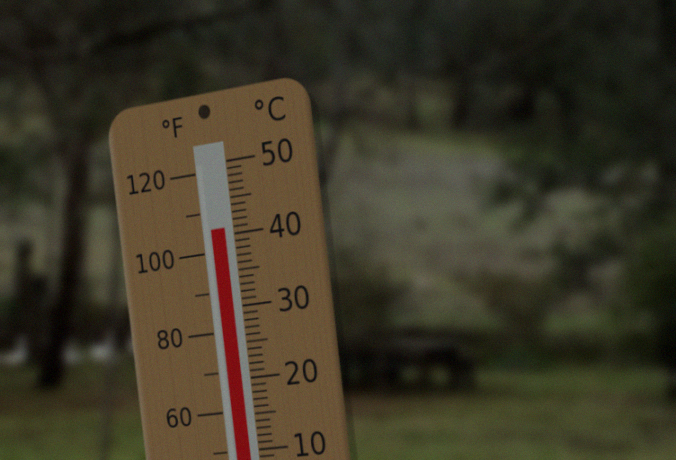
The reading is 41 °C
